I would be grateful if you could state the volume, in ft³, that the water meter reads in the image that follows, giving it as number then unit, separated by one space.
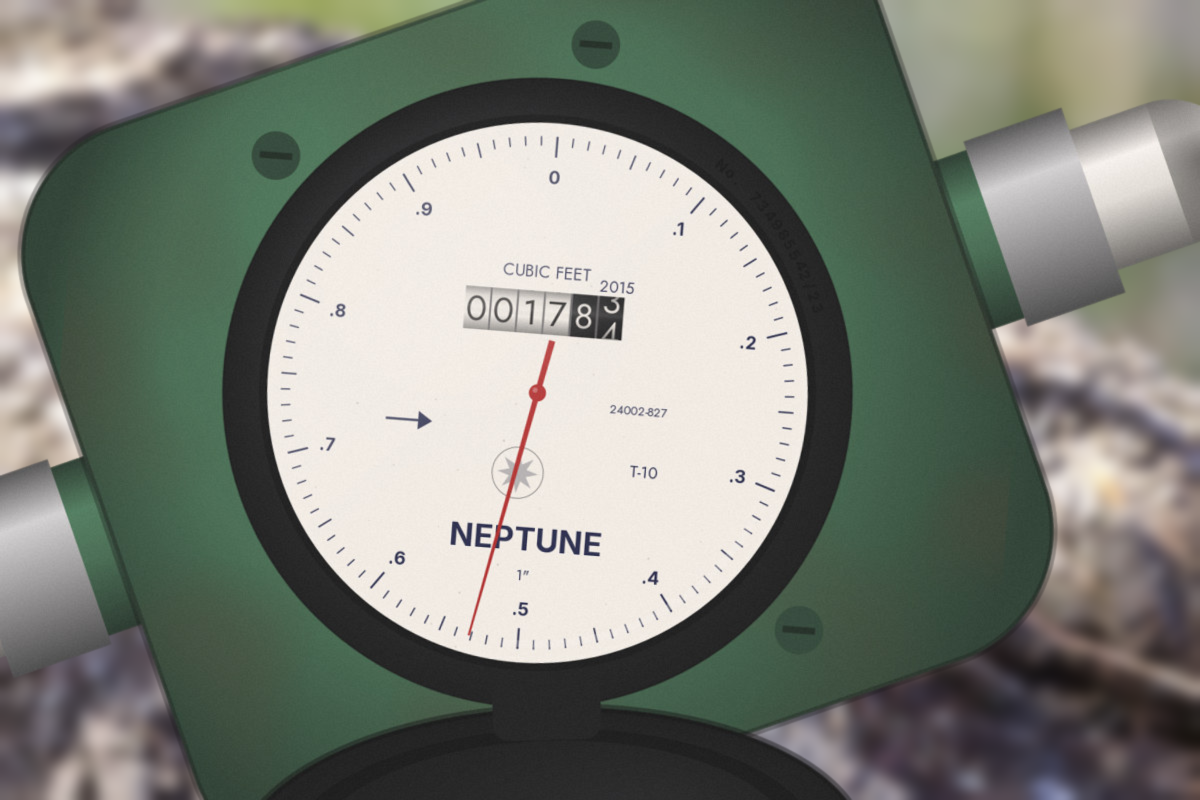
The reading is 1783.53 ft³
